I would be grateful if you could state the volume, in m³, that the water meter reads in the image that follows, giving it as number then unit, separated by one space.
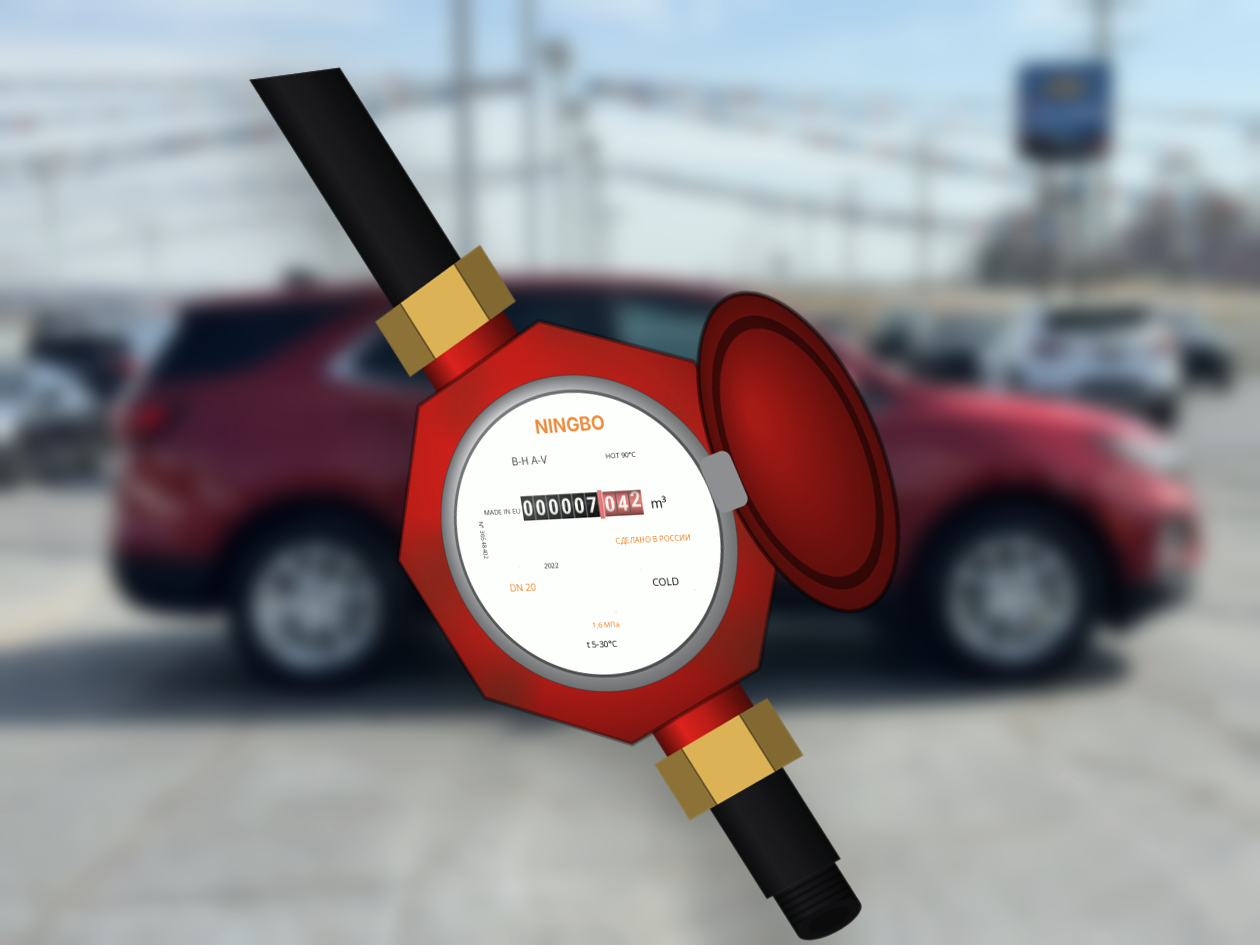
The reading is 7.042 m³
